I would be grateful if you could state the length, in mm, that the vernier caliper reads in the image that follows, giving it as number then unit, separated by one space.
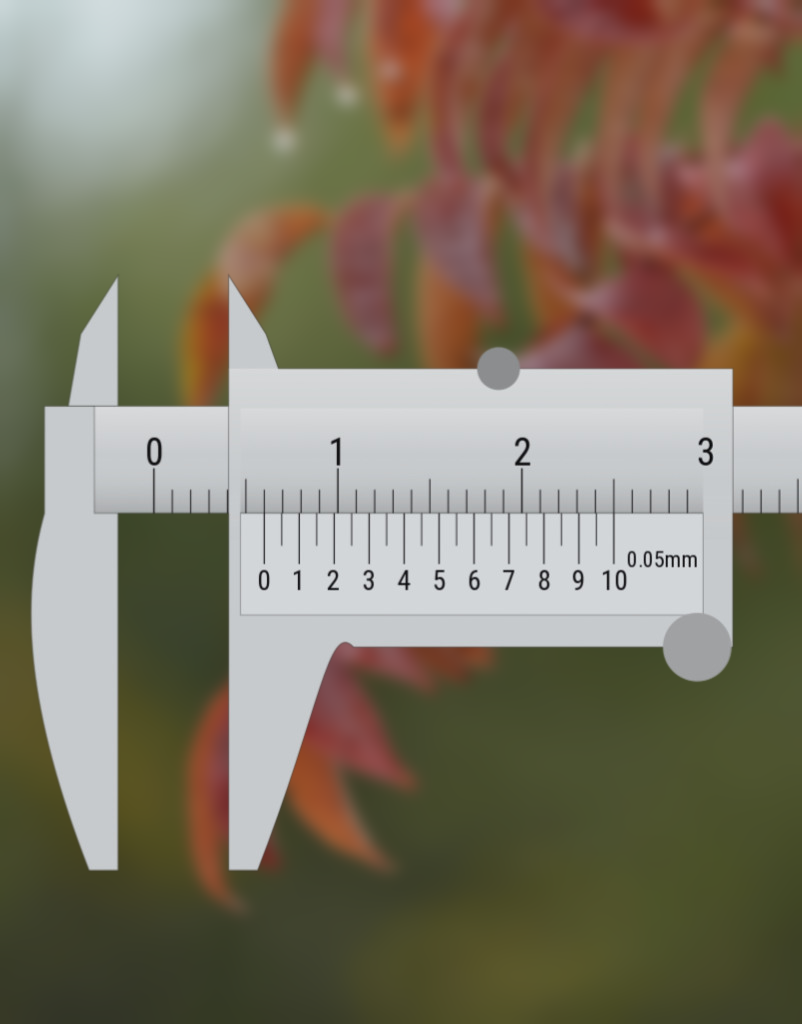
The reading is 6.0 mm
